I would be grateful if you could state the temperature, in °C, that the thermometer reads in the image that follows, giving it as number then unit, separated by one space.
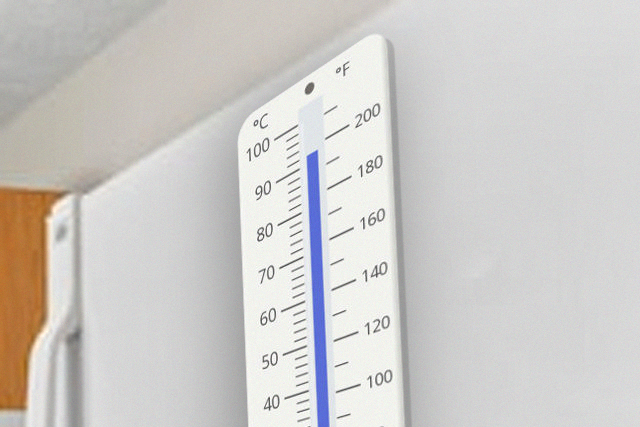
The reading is 92 °C
